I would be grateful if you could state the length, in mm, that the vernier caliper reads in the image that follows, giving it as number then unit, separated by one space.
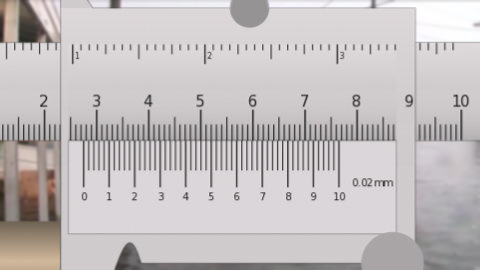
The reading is 27.5 mm
